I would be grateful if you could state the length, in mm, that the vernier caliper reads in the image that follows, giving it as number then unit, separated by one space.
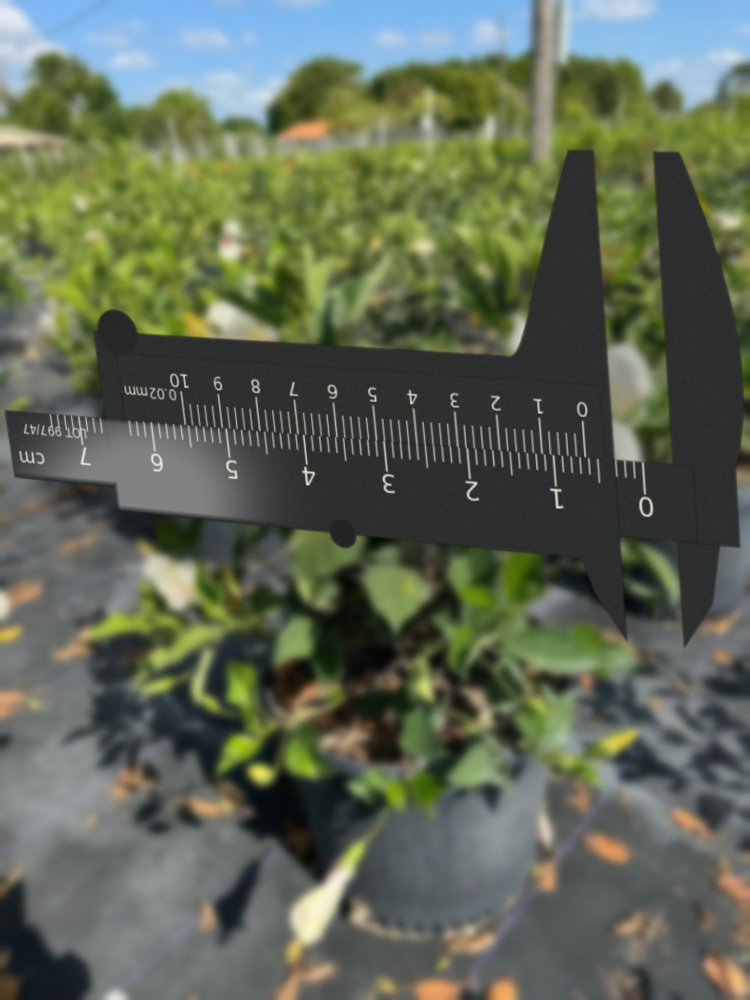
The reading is 6.4 mm
